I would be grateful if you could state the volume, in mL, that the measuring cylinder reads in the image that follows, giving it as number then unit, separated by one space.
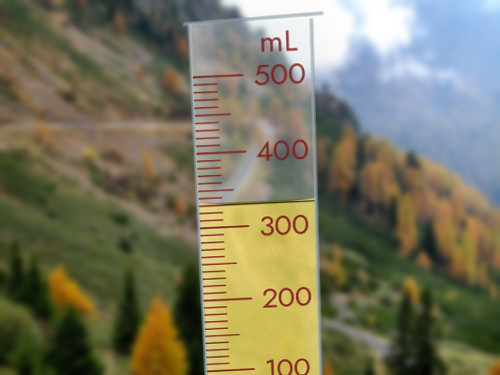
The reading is 330 mL
